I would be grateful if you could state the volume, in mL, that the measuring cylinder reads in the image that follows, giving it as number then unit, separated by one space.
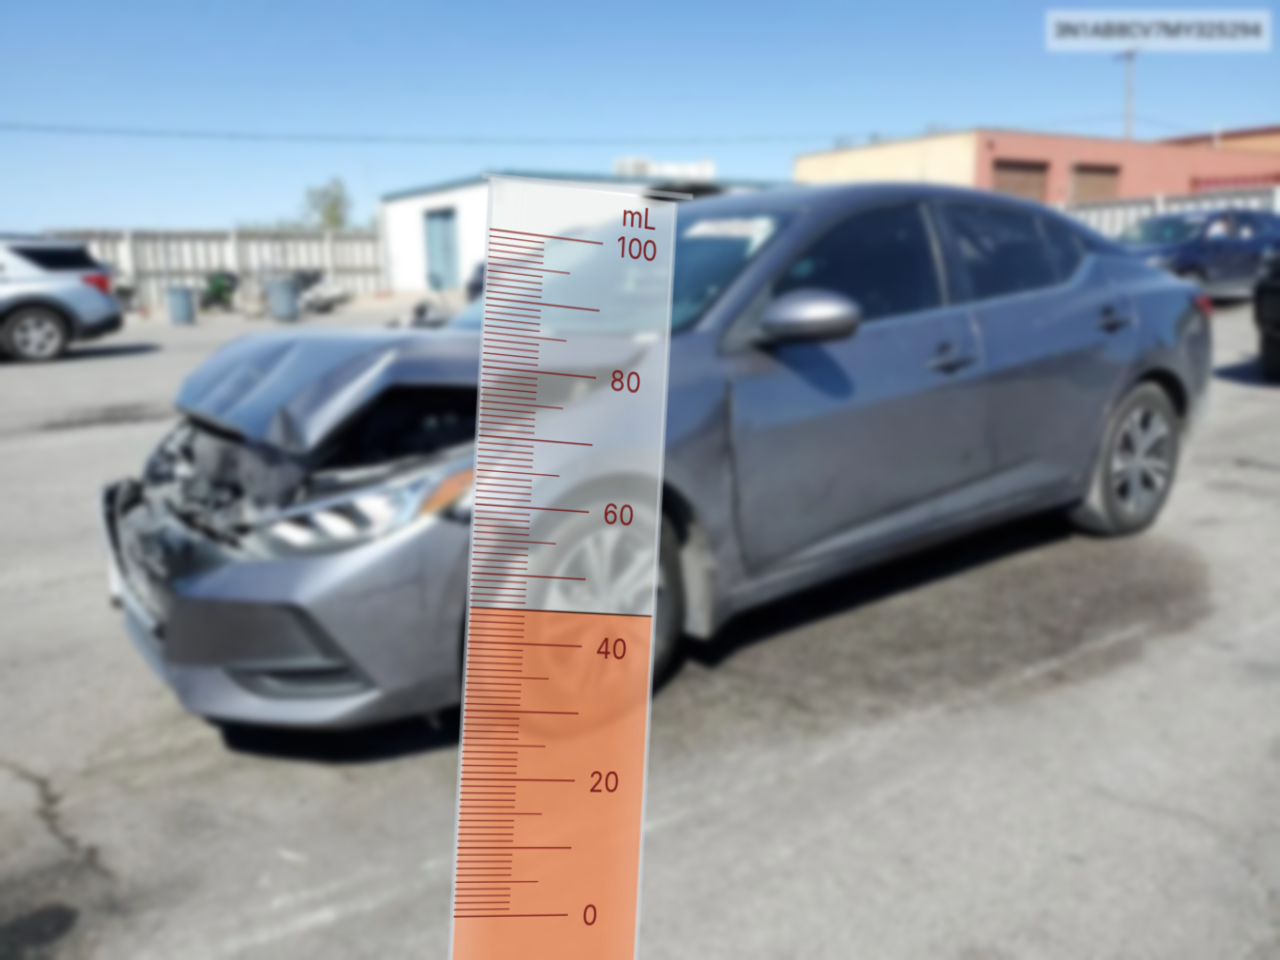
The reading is 45 mL
